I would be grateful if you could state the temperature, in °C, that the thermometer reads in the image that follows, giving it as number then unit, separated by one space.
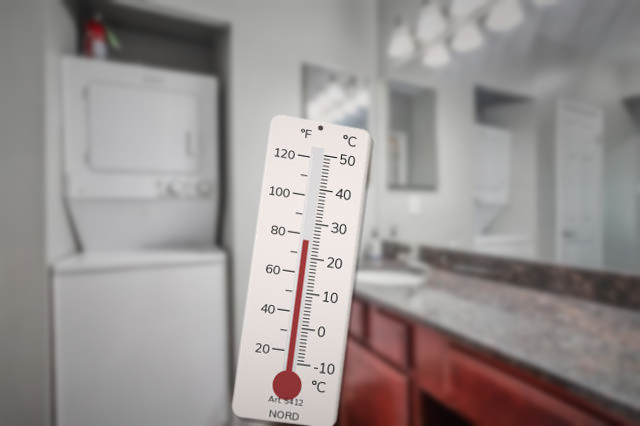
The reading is 25 °C
